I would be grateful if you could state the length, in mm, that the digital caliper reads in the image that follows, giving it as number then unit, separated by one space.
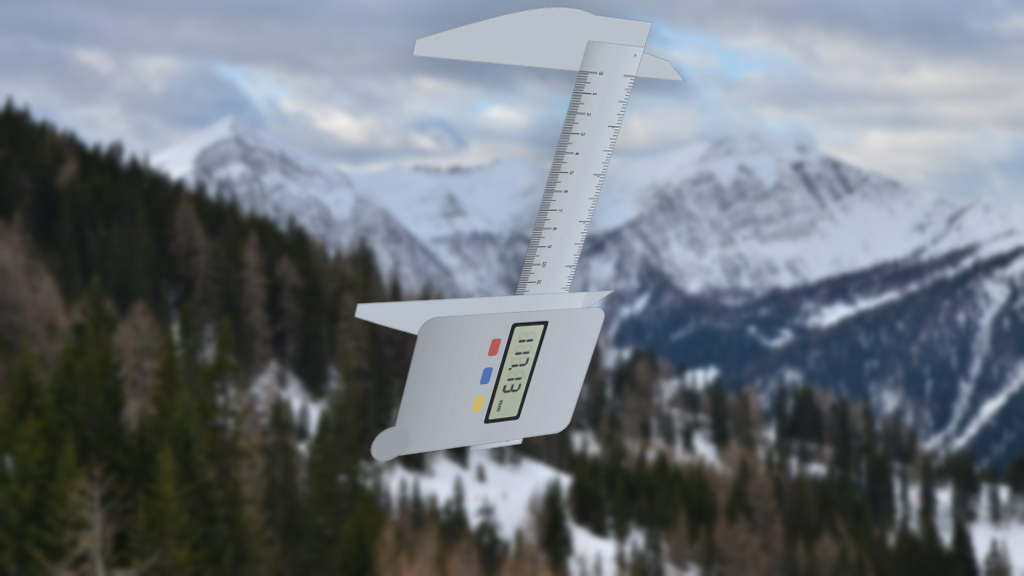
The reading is 117.13 mm
